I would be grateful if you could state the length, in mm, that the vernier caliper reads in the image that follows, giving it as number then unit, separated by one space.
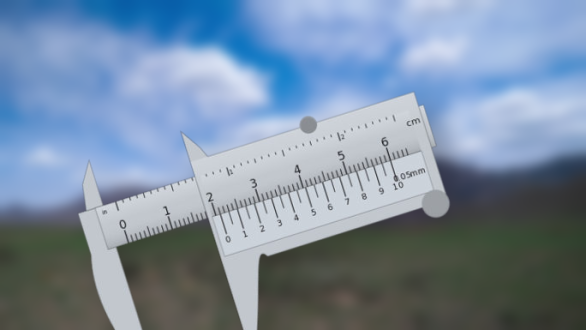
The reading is 21.0 mm
